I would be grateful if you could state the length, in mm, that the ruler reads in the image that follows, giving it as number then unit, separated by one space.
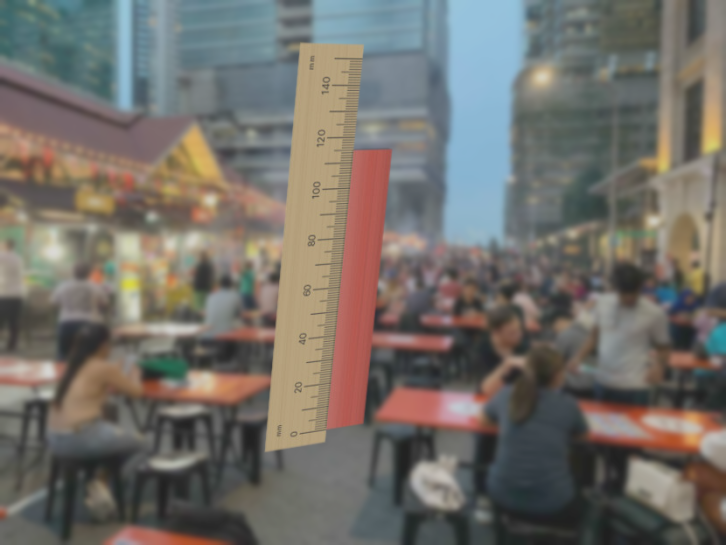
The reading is 115 mm
